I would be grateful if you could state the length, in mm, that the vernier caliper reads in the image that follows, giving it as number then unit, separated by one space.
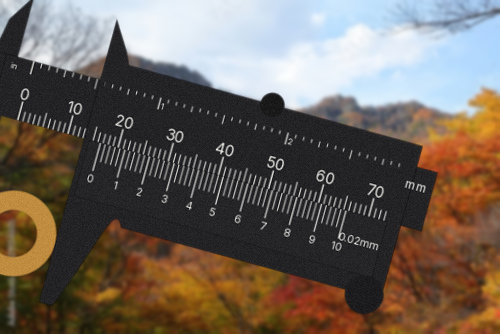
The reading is 16.5 mm
